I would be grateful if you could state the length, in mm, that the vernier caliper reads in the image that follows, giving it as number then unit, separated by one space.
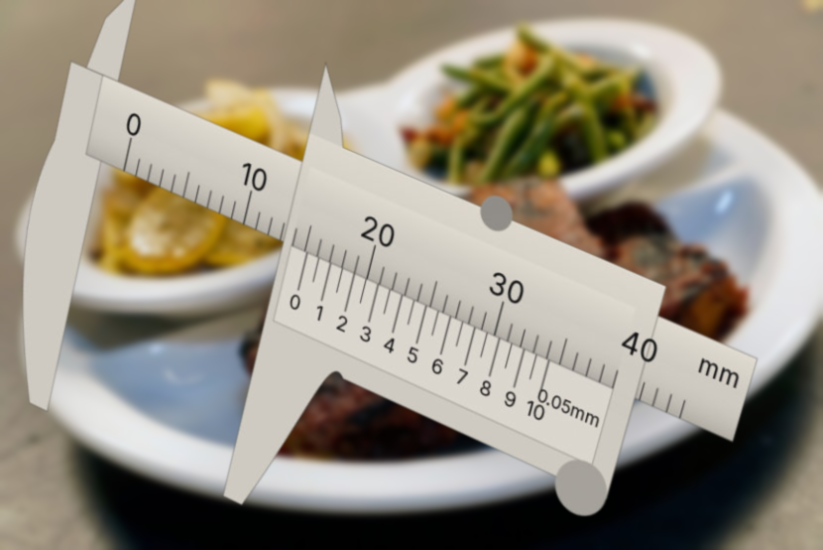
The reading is 15.2 mm
